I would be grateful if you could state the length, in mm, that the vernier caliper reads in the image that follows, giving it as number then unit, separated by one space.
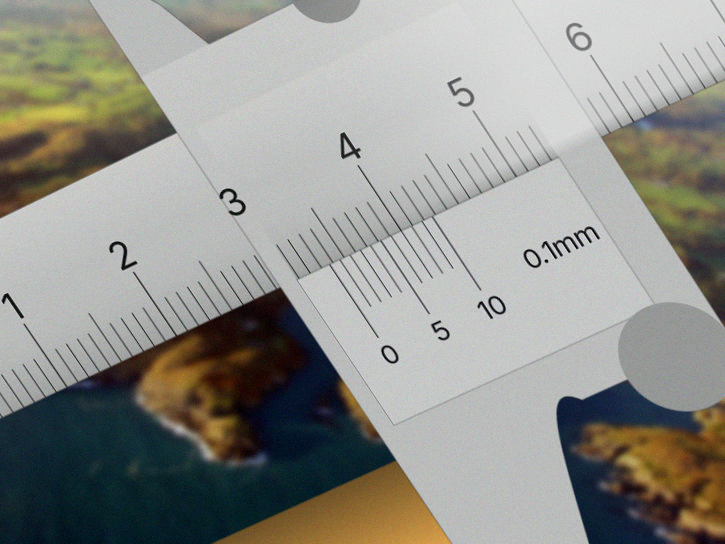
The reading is 33.7 mm
